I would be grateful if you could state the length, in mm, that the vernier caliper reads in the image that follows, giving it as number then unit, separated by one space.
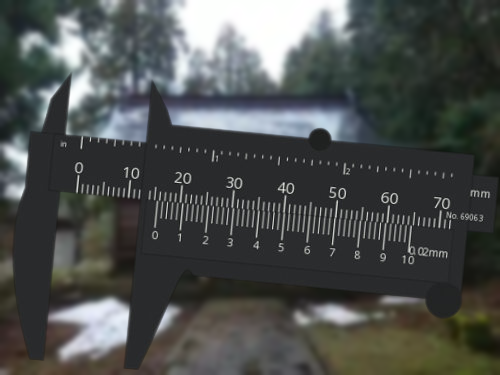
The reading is 15.6 mm
